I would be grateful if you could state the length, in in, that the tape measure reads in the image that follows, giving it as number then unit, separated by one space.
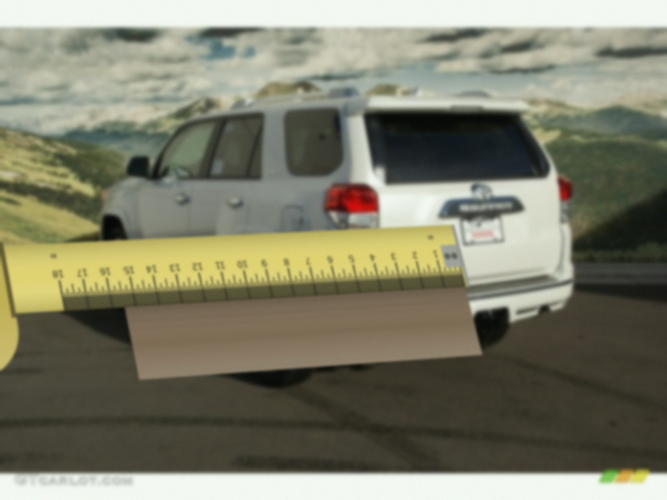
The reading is 15.5 in
